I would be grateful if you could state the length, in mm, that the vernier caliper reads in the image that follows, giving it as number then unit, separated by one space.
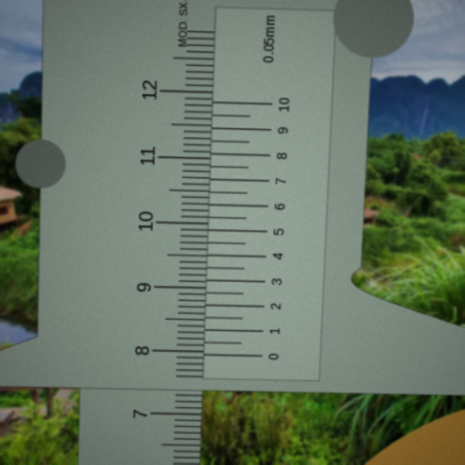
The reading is 79.5 mm
